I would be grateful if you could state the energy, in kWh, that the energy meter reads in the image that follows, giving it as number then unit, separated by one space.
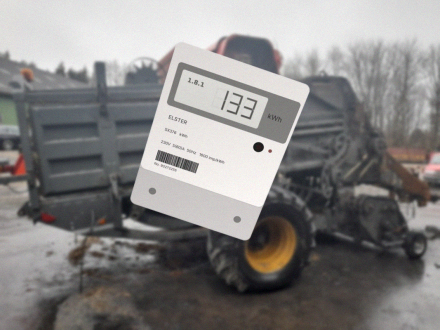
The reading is 133 kWh
